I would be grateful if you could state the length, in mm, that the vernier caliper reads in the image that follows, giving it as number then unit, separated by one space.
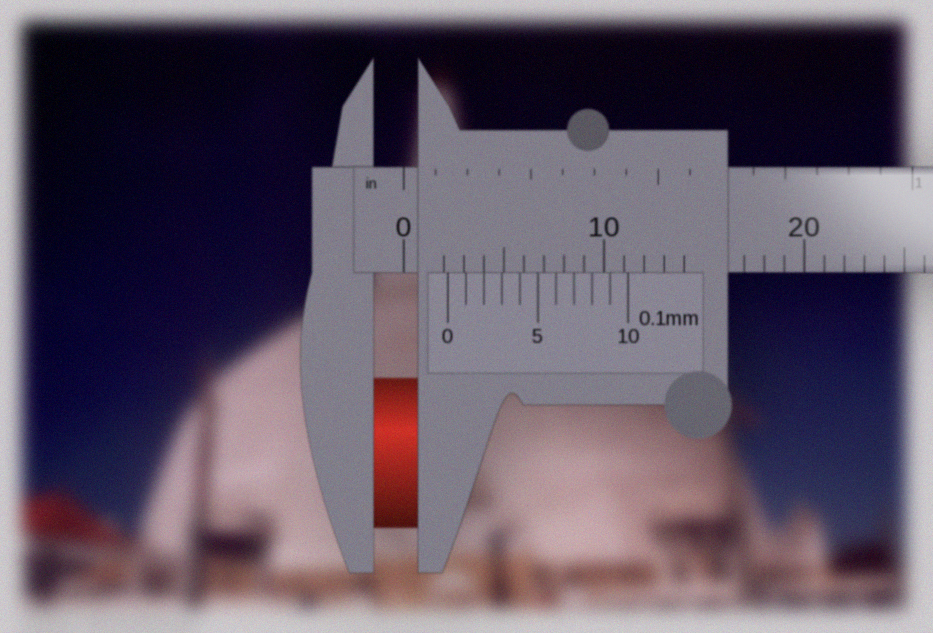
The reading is 2.2 mm
